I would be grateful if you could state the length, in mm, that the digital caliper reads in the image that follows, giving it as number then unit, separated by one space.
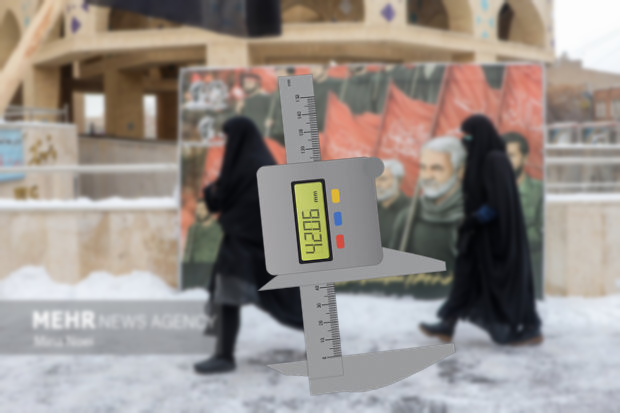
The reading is 42.06 mm
